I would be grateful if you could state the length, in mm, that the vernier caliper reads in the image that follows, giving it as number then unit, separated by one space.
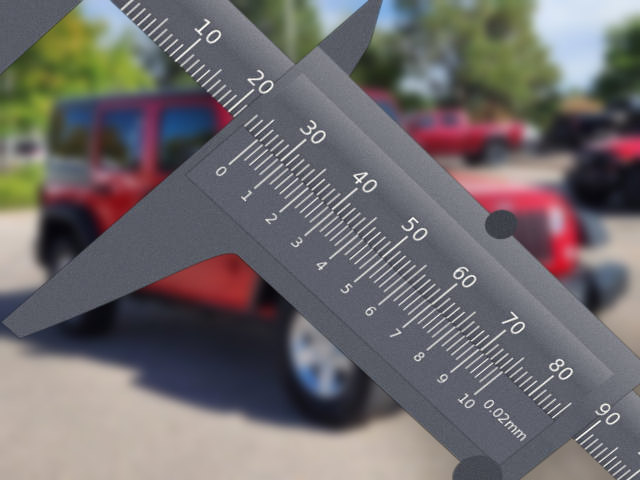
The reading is 25.6 mm
